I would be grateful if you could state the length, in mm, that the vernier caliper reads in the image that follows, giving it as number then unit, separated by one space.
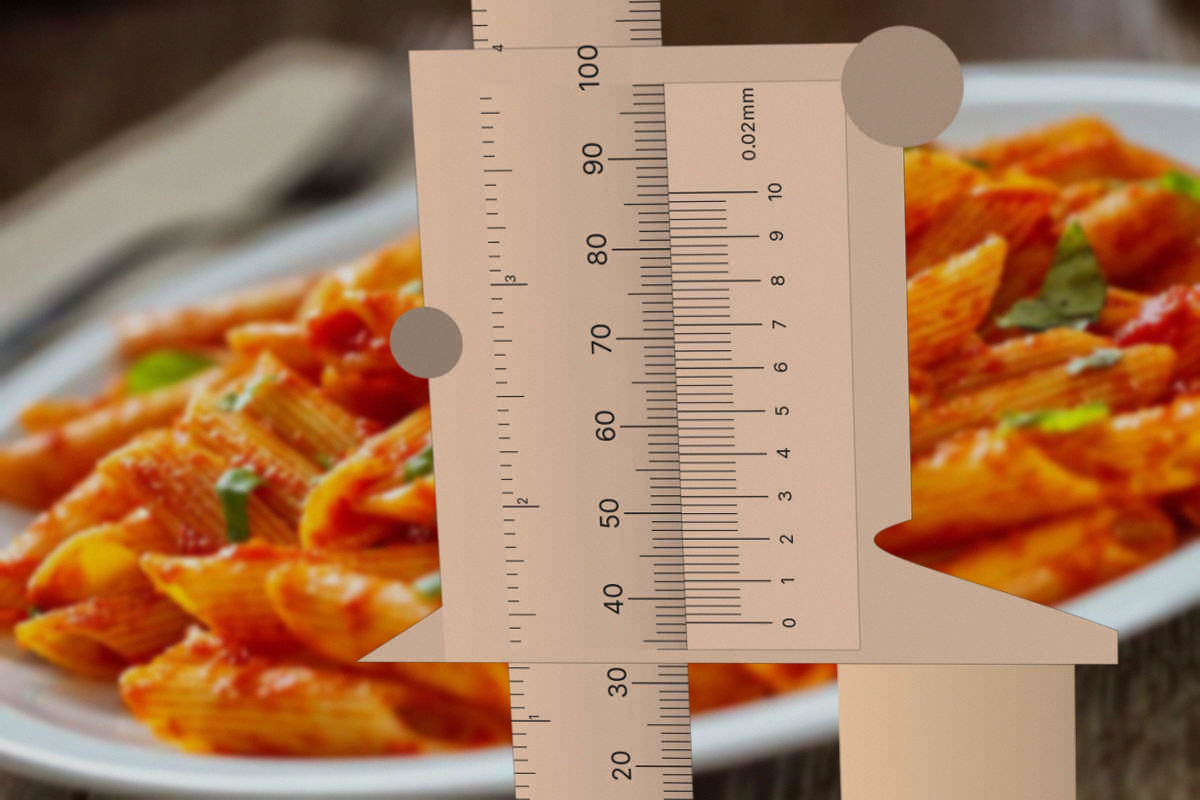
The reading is 37.2 mm
